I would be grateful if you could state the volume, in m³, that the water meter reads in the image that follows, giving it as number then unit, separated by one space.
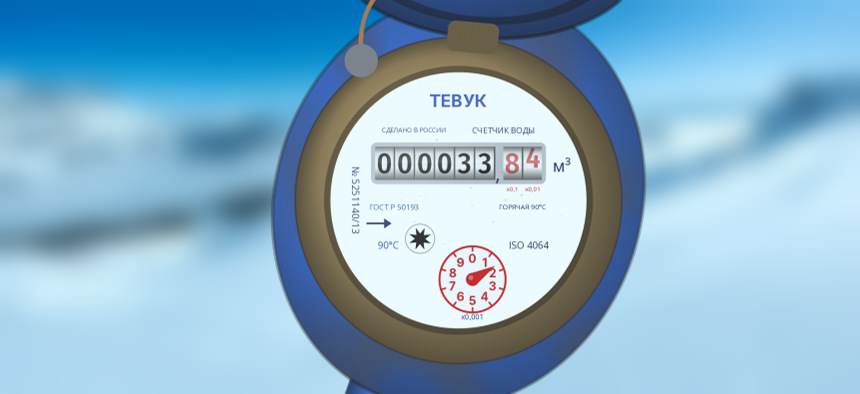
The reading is 33.841 m³
